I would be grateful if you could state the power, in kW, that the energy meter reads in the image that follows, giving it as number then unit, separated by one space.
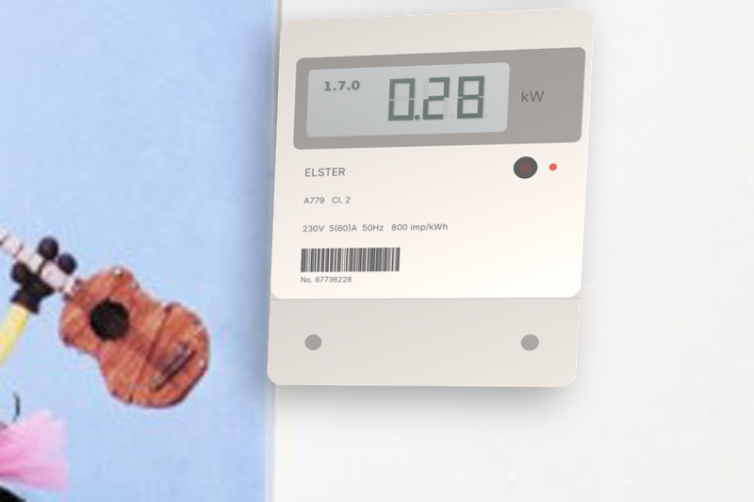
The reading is 0.28 kW
